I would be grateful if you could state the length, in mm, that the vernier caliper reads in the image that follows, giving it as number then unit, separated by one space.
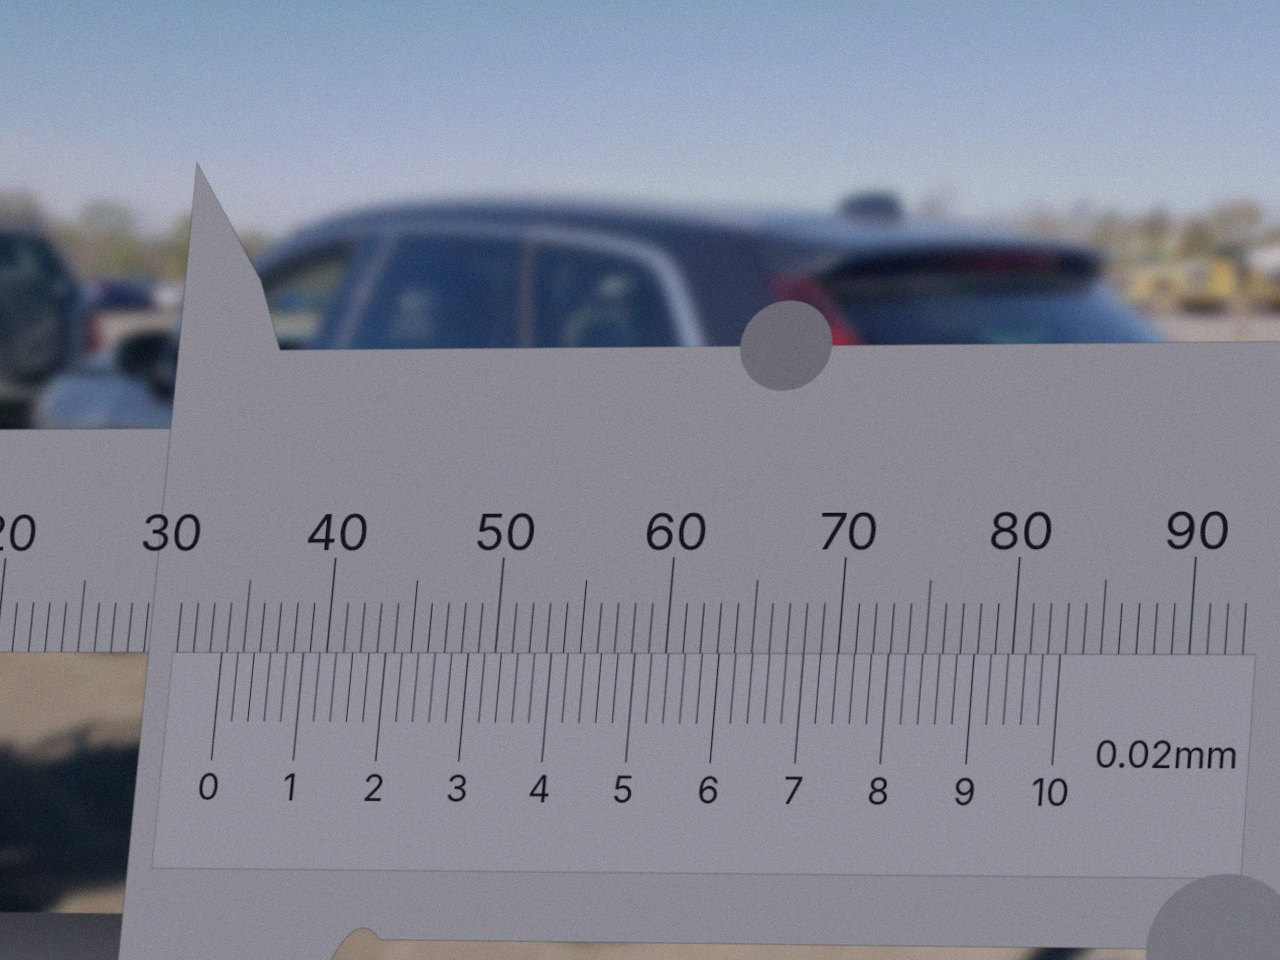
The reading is 33.7 mm
